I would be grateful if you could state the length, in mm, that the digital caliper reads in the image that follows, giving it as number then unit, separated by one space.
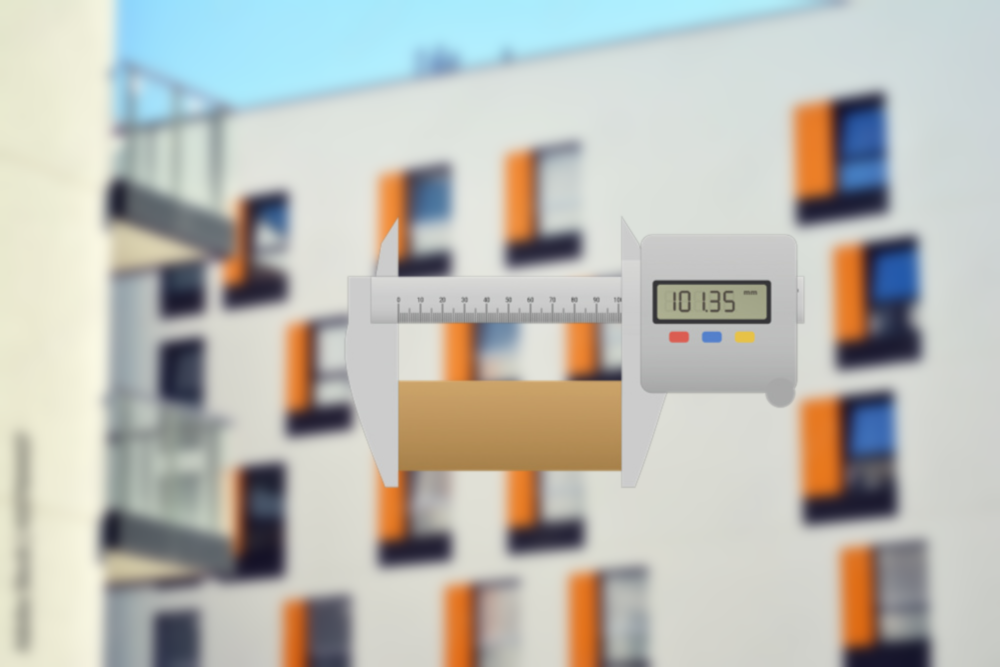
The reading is 101.35 mm
